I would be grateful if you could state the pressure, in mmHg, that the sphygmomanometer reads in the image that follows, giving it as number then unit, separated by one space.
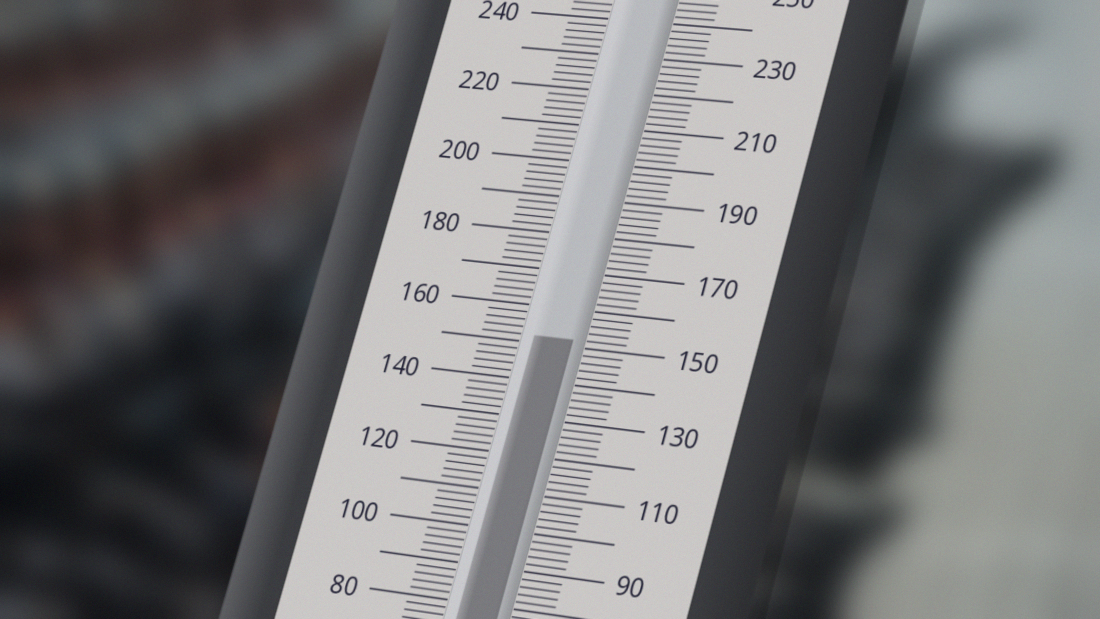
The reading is 152 mmHg
